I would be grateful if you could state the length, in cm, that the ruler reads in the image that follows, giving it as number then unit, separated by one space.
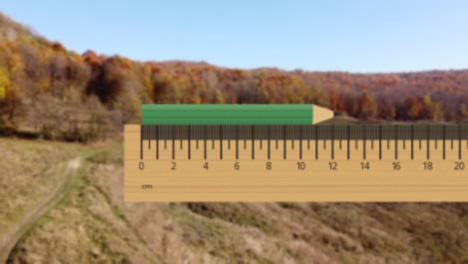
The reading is 12.5 cm
